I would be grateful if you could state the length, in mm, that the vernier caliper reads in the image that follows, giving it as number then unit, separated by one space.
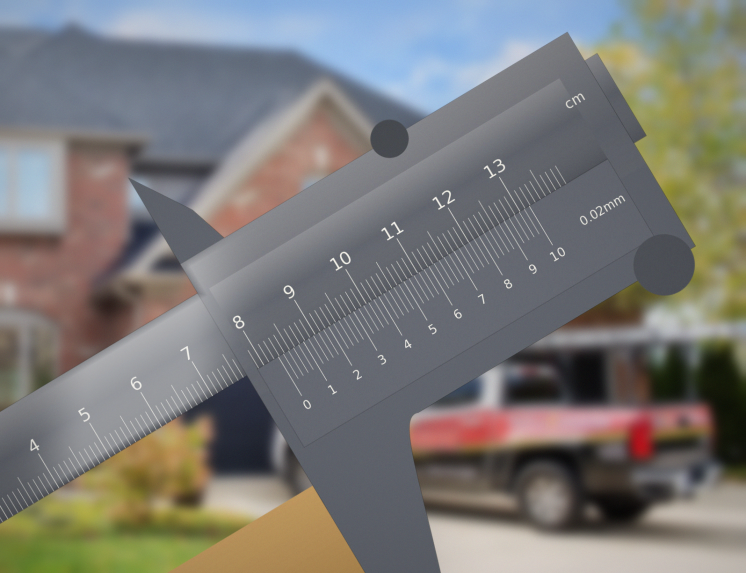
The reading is 82.8 mm
